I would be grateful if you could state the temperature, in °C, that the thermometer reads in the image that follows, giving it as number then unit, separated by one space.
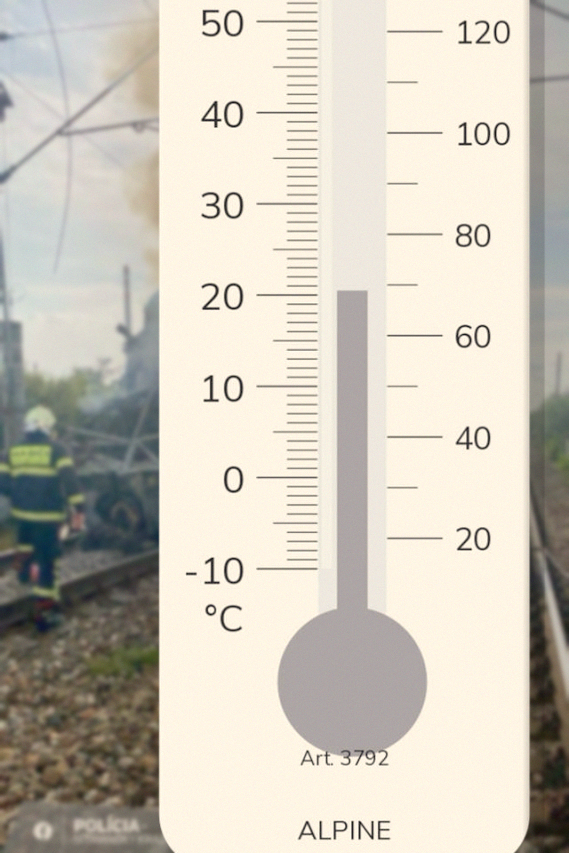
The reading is 20.5 °C
